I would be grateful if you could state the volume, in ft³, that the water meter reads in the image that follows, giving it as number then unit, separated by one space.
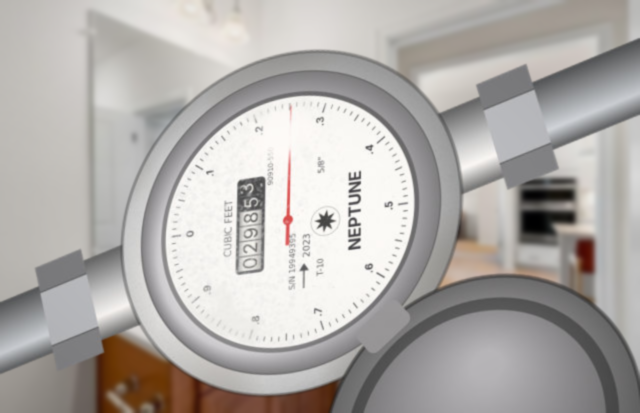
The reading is 29853.25 ft³
